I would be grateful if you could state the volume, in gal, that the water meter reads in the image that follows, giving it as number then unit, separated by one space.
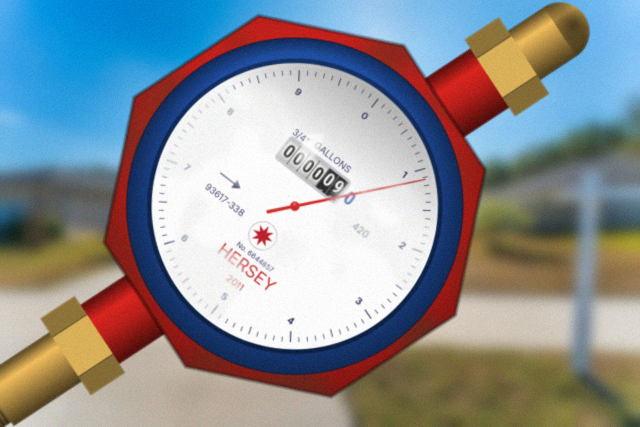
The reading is 91.1 gal
